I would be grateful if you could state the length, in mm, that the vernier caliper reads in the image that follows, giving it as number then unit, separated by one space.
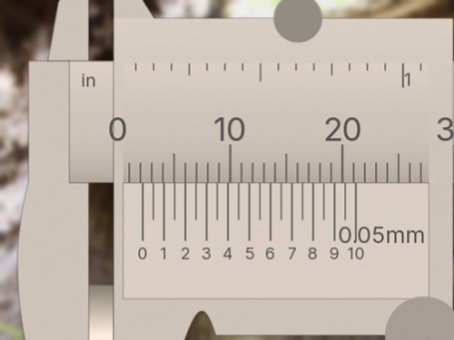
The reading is 2.2 mm
